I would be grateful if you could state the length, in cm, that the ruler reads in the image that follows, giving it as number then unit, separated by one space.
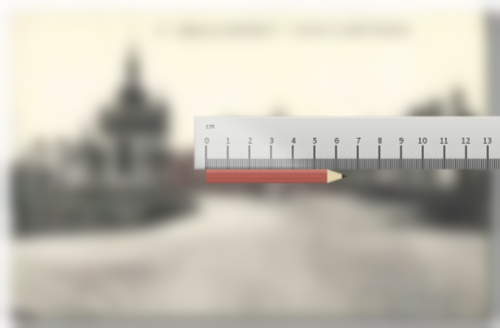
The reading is 6.5 cm
